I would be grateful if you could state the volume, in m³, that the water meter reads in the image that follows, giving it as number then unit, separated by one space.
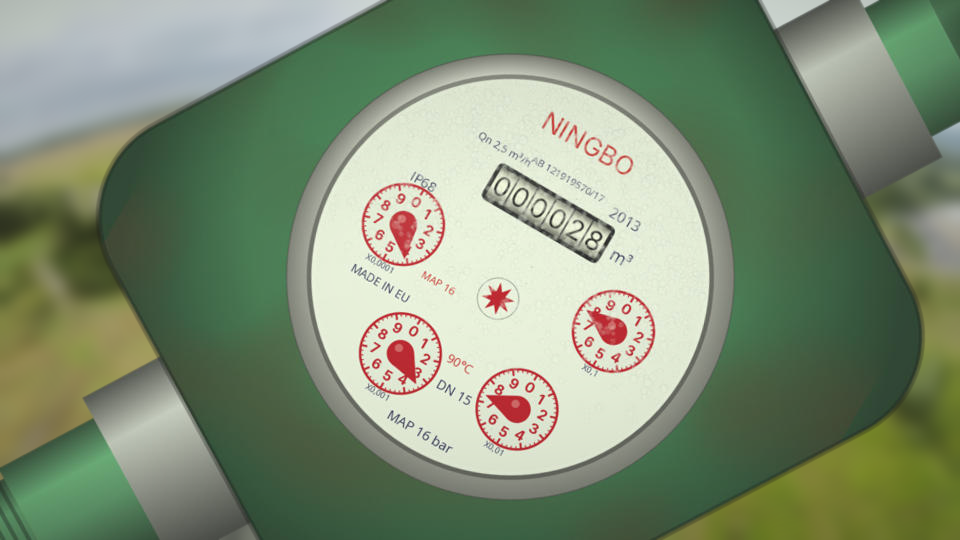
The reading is 28.7734 m³
